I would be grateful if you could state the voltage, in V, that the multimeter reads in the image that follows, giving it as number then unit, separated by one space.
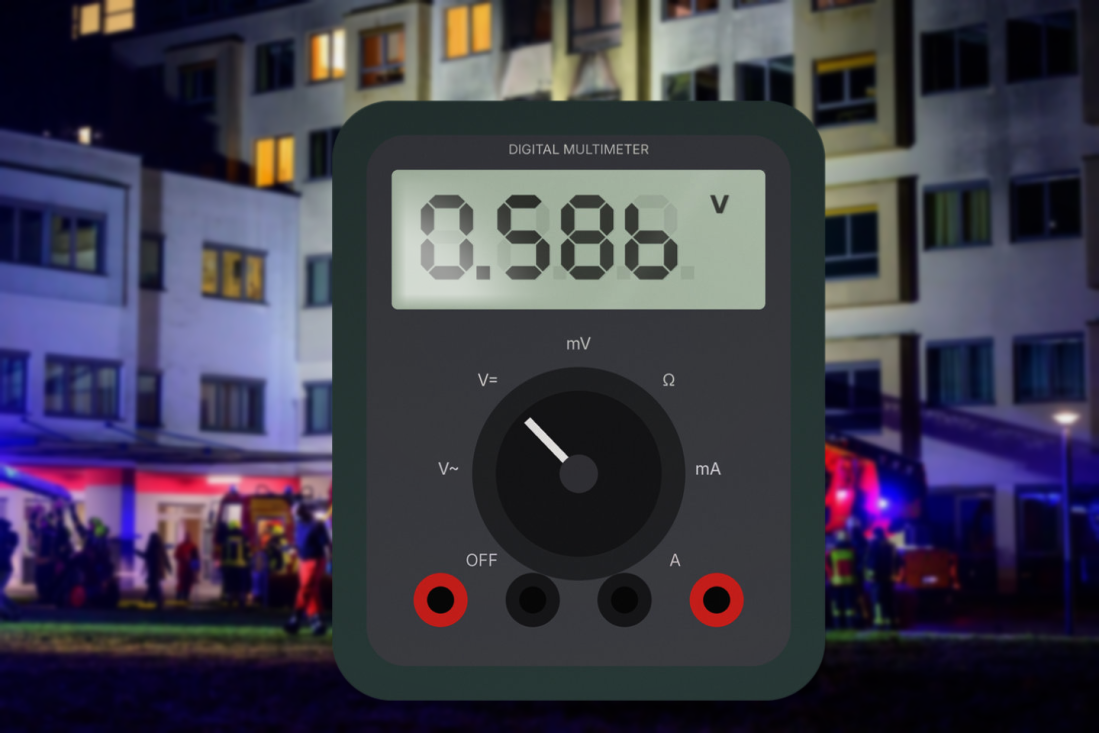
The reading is 0.586 V
